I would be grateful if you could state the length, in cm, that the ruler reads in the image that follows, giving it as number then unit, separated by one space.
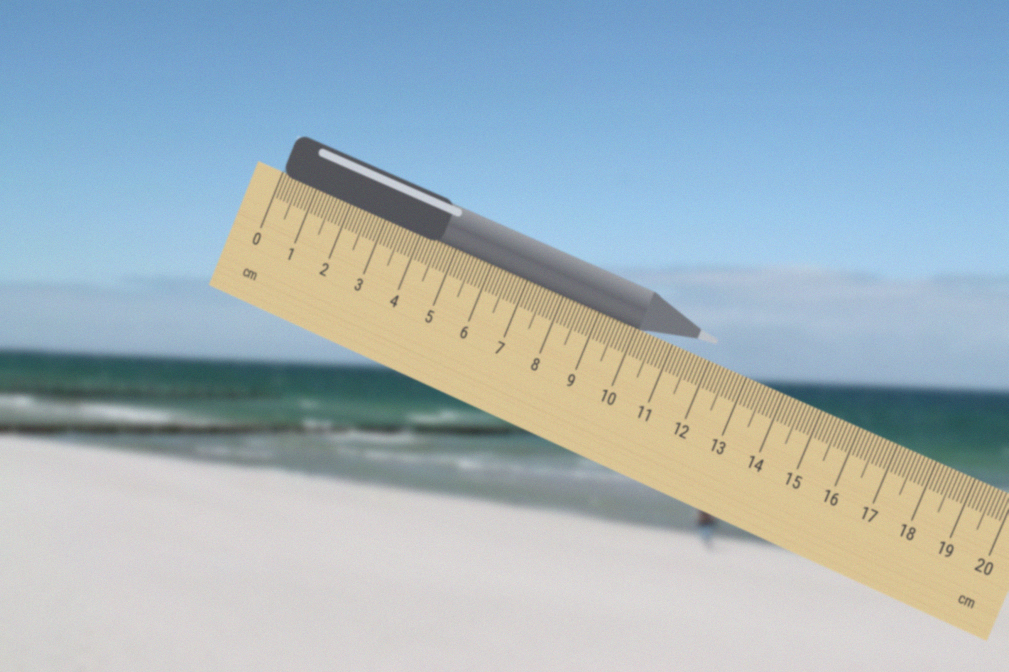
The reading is 12 cm
